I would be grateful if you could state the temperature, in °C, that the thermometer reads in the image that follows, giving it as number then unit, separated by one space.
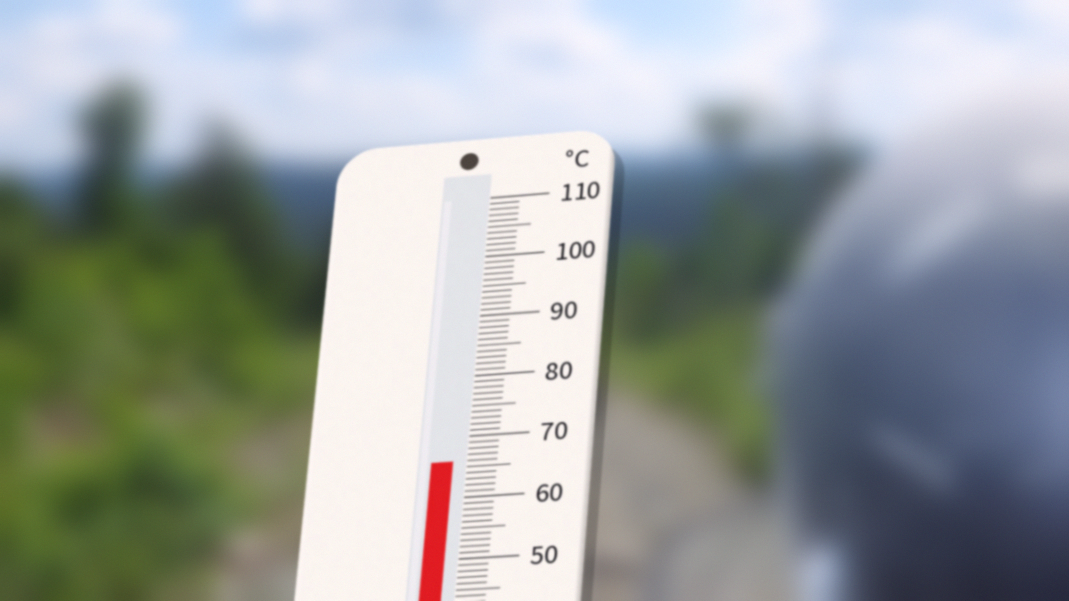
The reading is 66 °C
